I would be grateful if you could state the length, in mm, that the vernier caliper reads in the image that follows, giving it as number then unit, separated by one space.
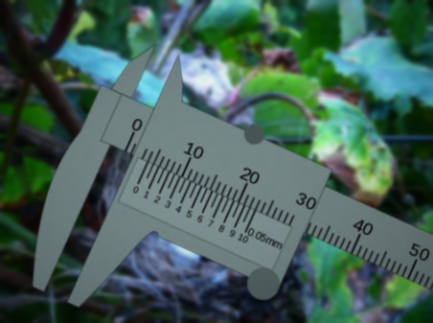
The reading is 4.0 mm
